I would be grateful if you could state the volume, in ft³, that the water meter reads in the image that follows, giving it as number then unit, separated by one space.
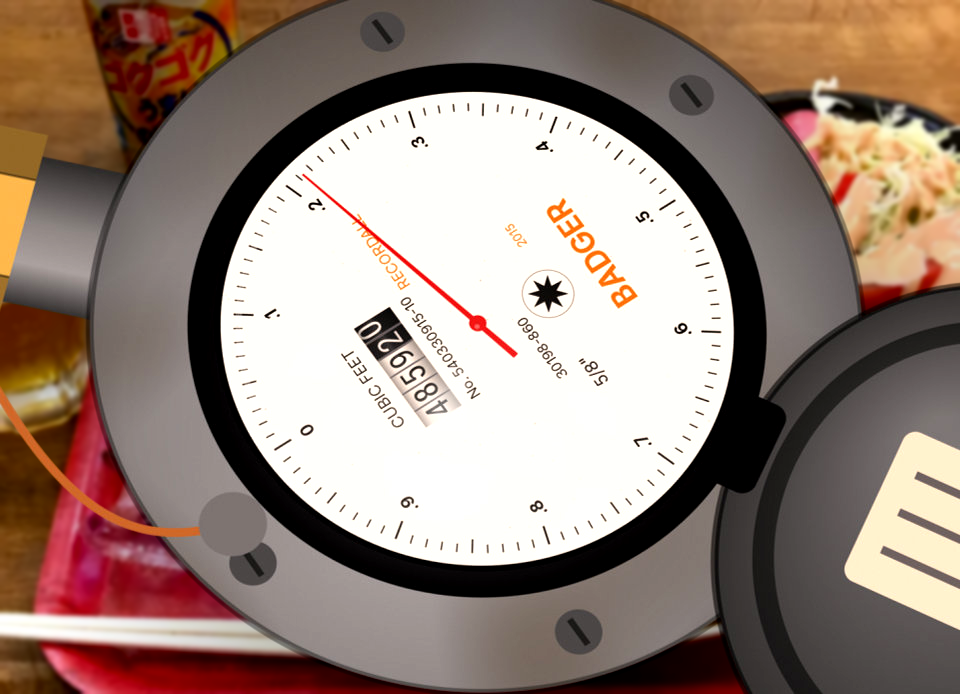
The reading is 485920.21 ft³
